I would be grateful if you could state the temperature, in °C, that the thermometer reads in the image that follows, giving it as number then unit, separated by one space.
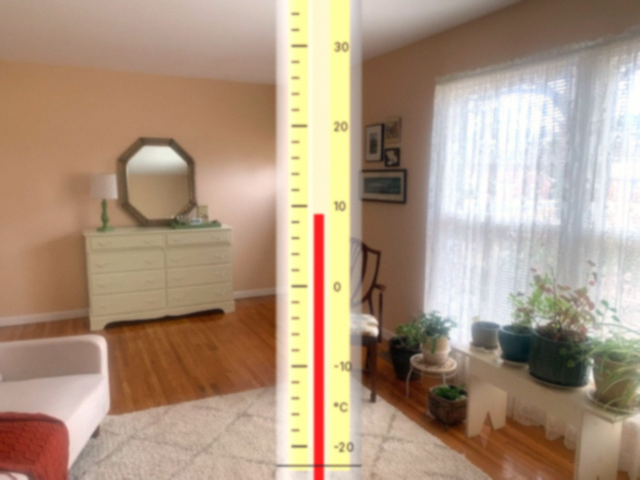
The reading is 9 °C
